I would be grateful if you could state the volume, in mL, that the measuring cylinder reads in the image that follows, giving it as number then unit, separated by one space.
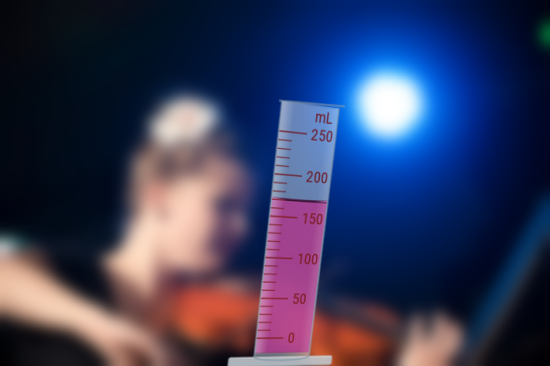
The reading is 170 mL
